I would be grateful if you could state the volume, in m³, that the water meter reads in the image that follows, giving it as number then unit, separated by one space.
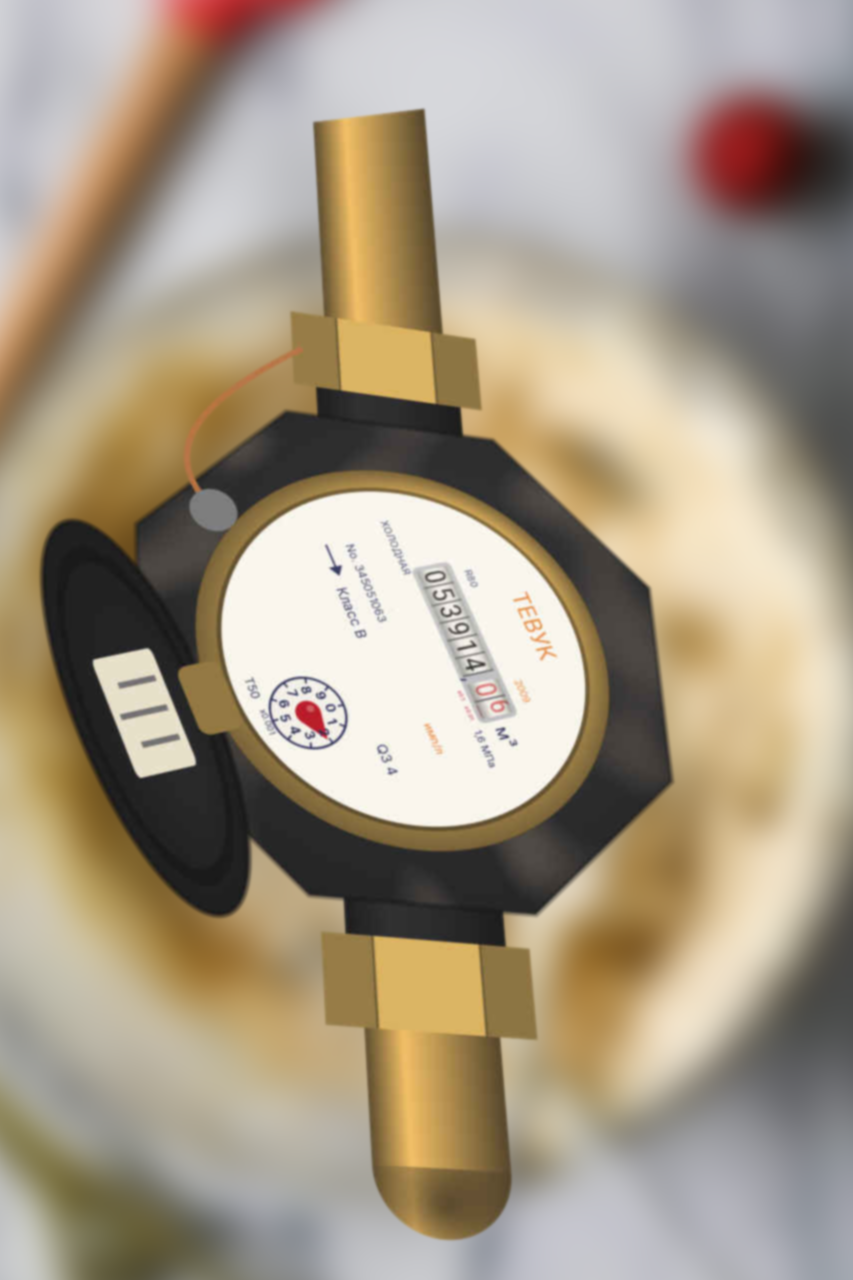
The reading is 53914.062 m³
